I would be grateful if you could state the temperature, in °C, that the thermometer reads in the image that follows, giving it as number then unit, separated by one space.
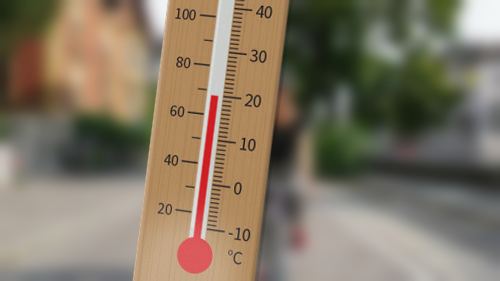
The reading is 20 °C
